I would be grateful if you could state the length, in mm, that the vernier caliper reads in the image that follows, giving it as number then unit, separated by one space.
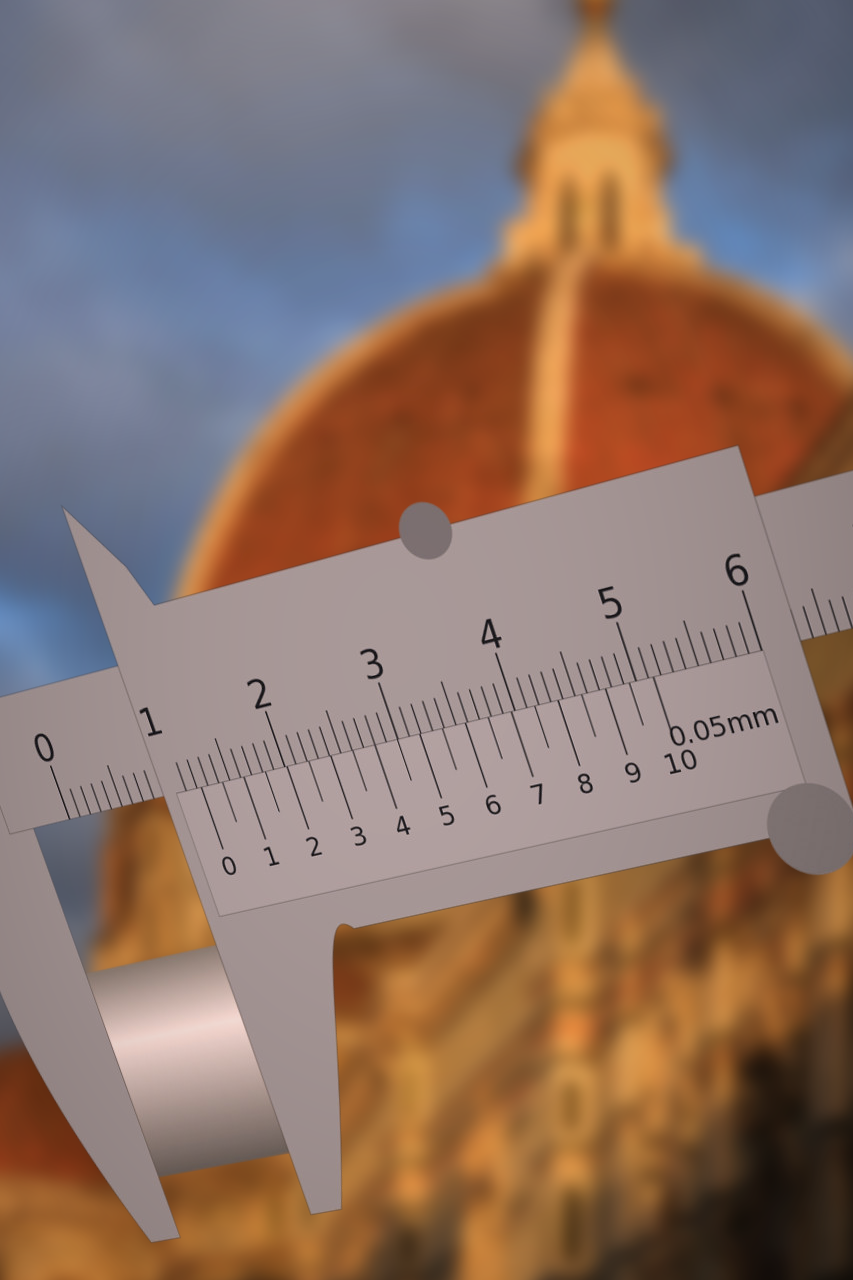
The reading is 12.4 mm
